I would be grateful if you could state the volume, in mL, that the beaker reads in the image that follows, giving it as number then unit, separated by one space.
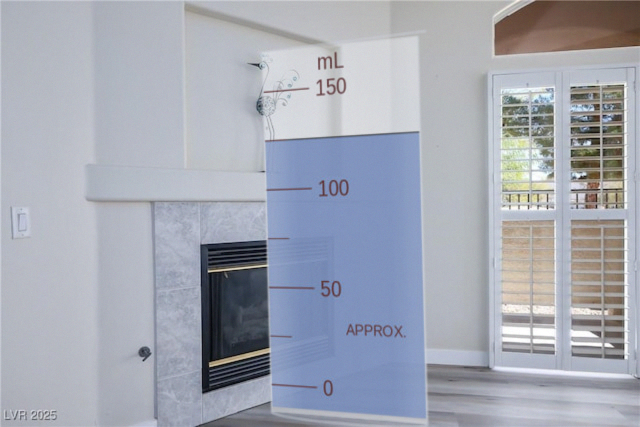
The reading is 125 mL
